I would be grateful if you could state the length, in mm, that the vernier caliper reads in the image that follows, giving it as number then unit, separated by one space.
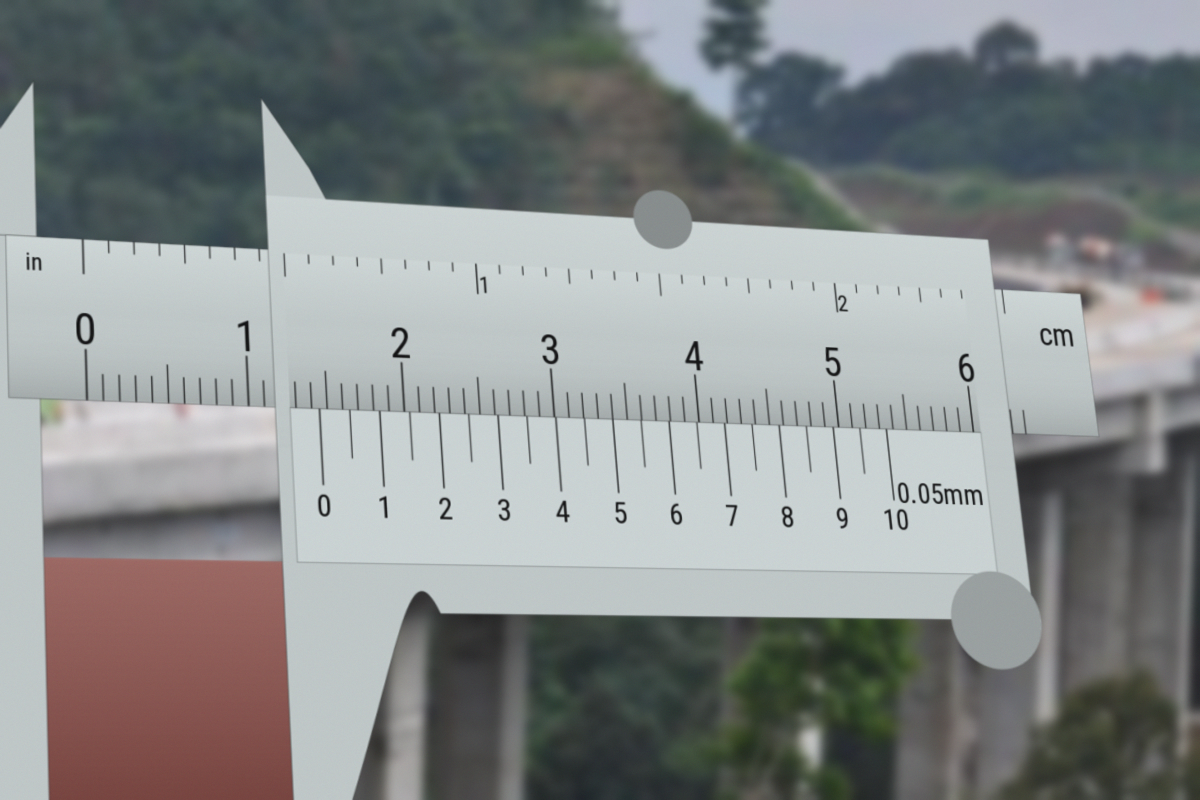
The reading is 14.5 mm
